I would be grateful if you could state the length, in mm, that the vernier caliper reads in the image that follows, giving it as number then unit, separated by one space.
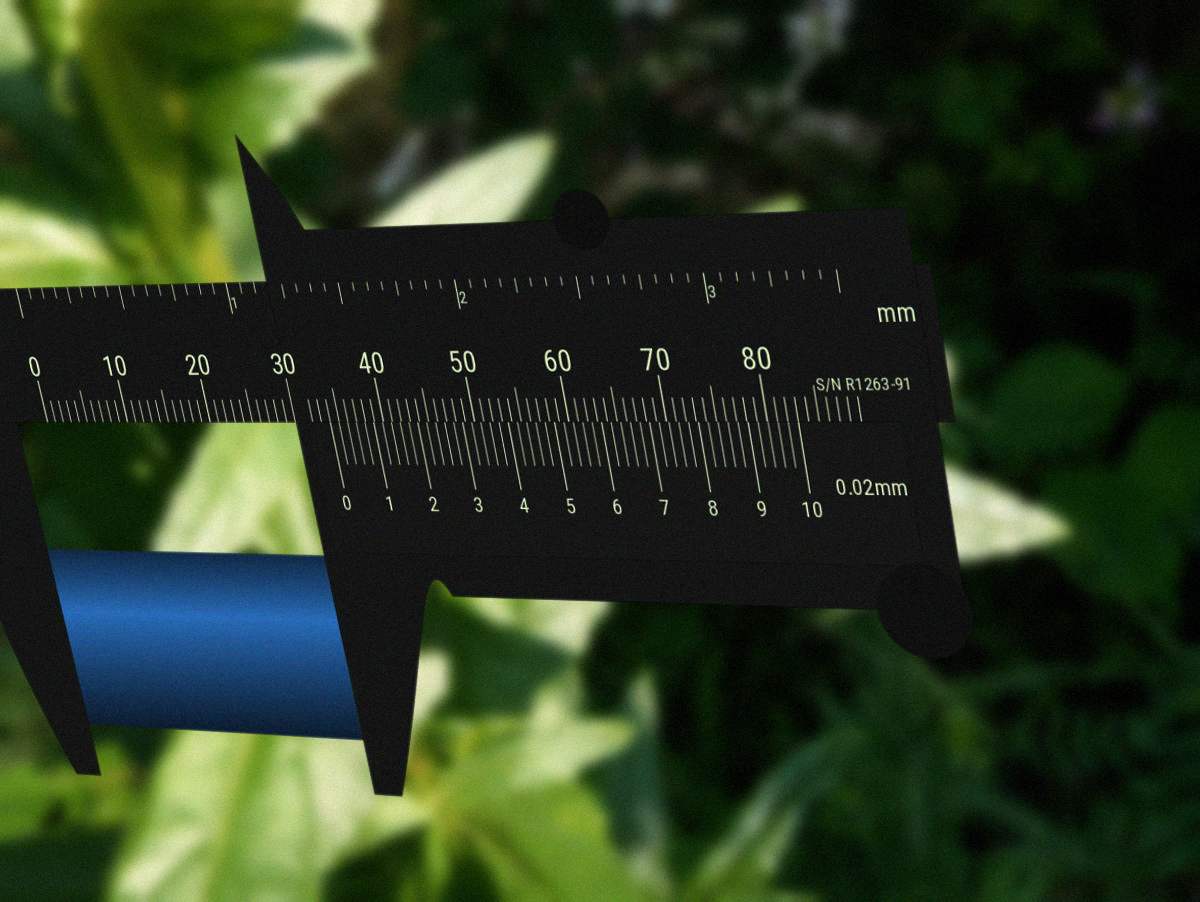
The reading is 34.0 mm
